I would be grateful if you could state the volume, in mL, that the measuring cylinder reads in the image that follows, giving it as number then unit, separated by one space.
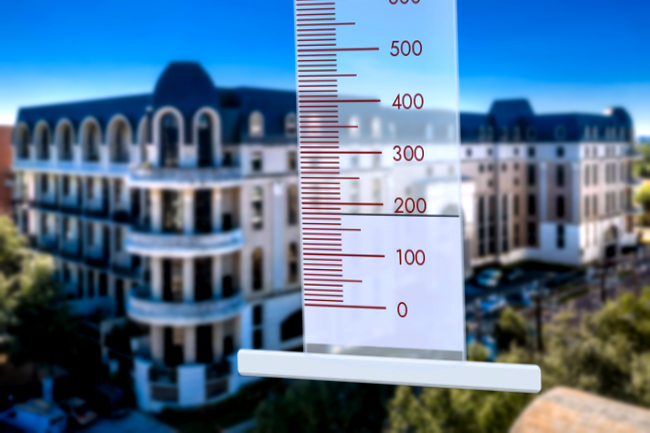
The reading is 180 mL
